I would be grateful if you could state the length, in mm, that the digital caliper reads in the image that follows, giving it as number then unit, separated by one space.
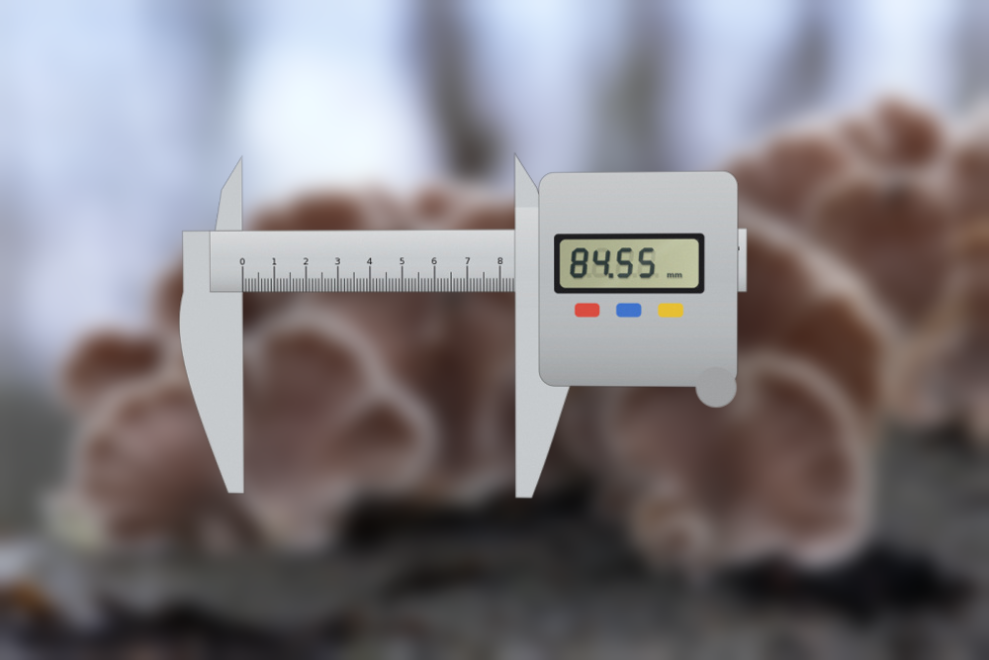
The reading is 84.55 mm
